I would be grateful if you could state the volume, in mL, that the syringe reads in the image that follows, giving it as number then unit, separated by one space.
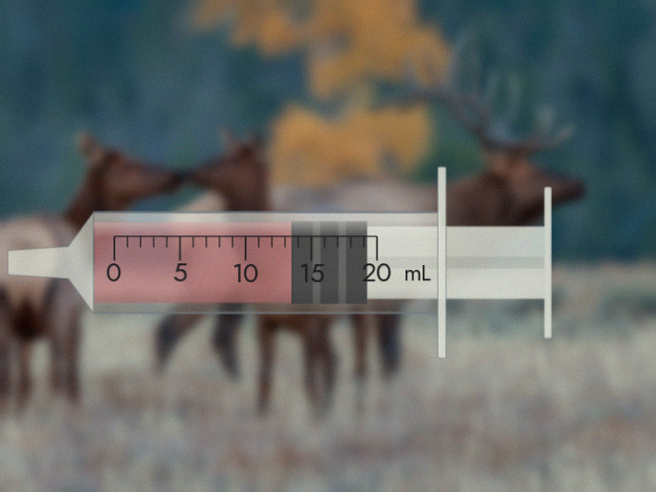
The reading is 13.5 mL
